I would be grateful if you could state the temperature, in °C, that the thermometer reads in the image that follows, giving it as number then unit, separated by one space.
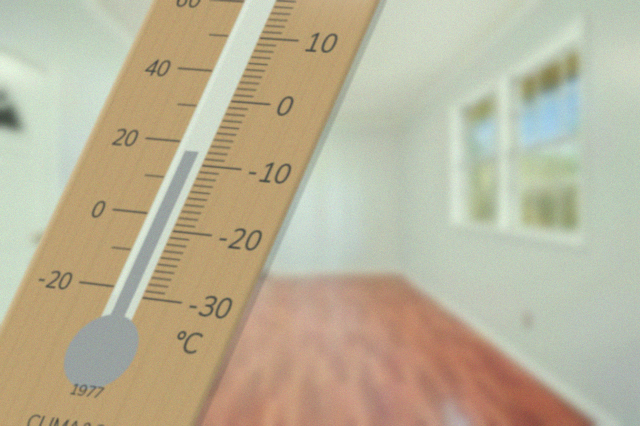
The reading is -8 °C
